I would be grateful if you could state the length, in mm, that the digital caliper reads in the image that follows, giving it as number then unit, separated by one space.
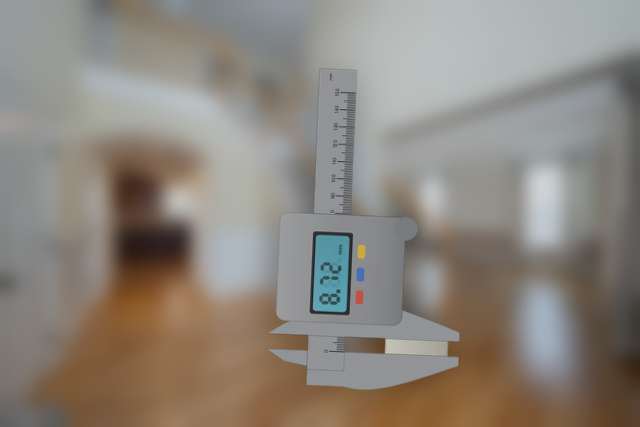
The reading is 8.72 mm
